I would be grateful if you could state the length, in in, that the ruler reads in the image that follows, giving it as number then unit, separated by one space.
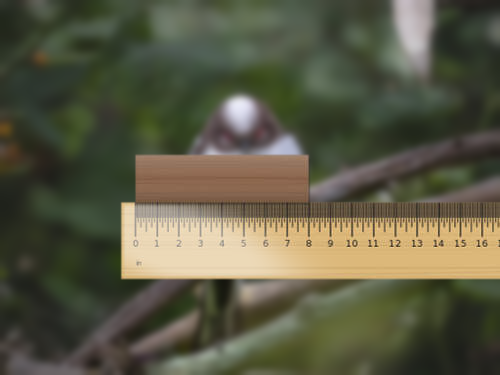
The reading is 8 in
